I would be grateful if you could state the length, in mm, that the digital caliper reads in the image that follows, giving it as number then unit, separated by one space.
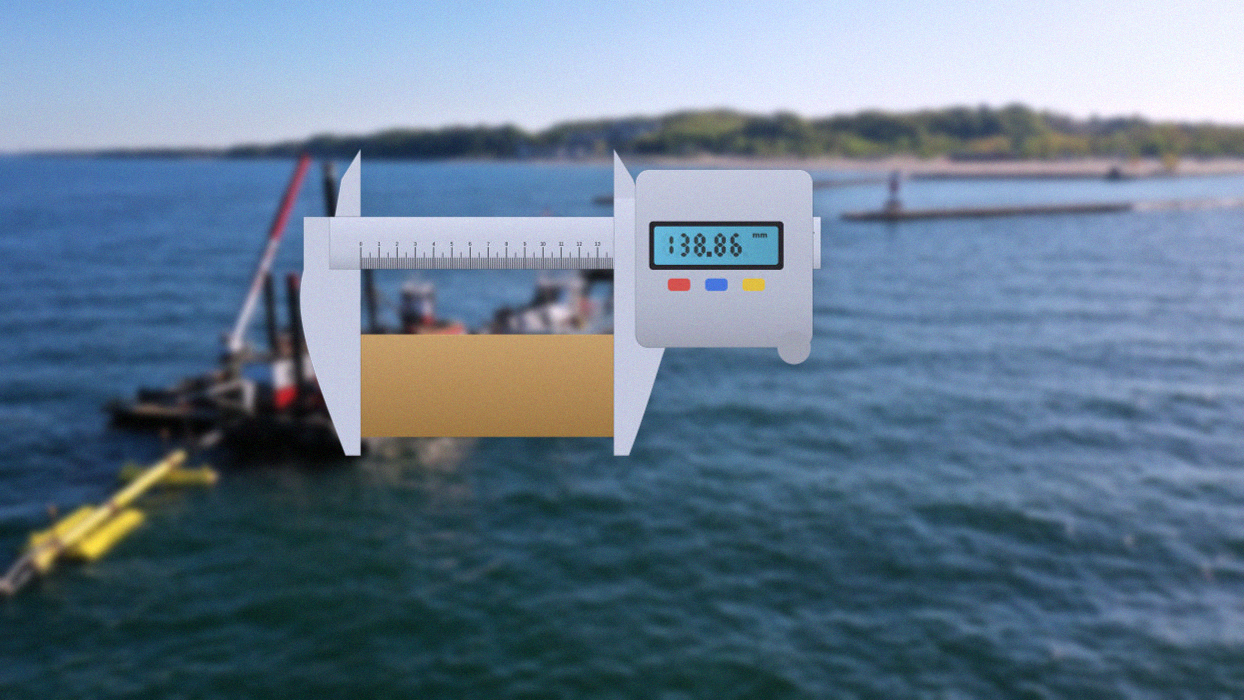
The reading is 138.86 mm
